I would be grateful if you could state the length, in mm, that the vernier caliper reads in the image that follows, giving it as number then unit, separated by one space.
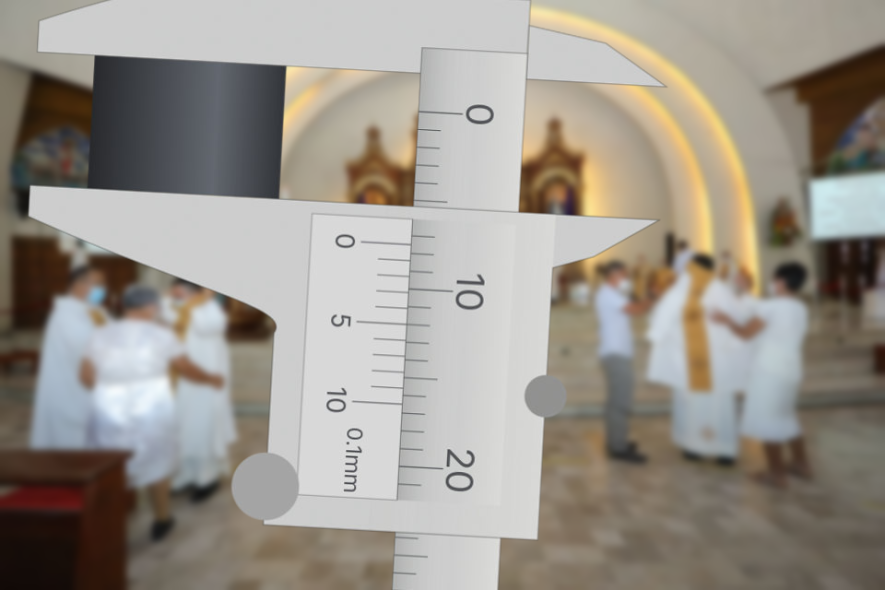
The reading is 7.5 mm
